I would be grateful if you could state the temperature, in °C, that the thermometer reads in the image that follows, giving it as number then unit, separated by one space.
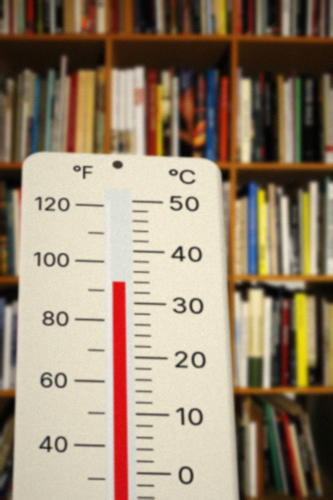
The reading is 34 °C
